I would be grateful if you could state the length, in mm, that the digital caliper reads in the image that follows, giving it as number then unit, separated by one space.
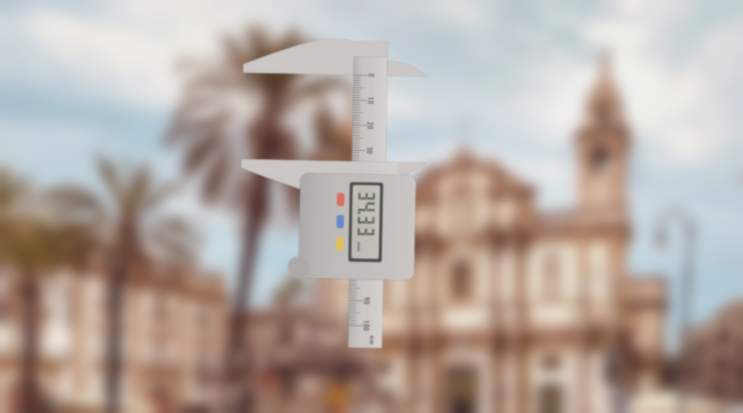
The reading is 34.33 mm
